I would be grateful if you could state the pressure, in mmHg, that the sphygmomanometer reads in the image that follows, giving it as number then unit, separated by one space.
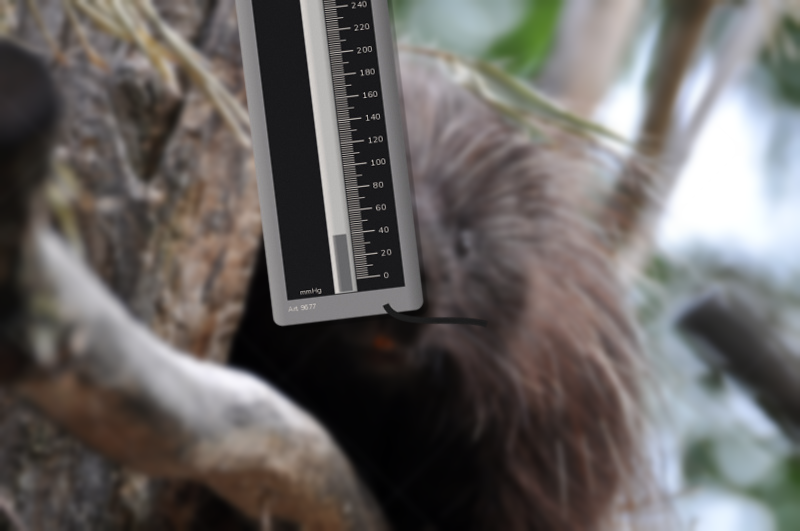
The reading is 40 mmHg
